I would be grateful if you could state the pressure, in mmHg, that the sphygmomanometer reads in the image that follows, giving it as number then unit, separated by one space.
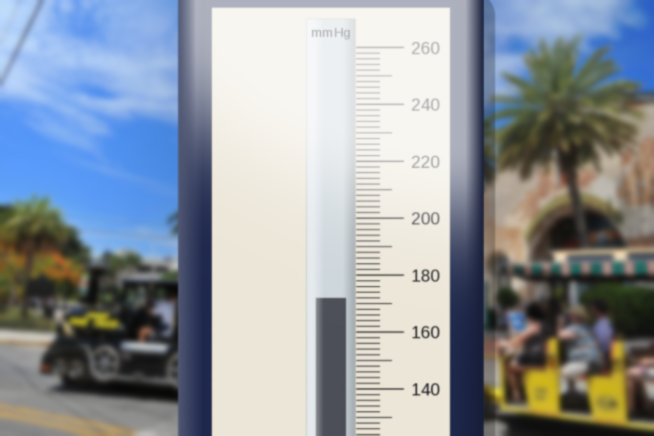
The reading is 172 mmHg
